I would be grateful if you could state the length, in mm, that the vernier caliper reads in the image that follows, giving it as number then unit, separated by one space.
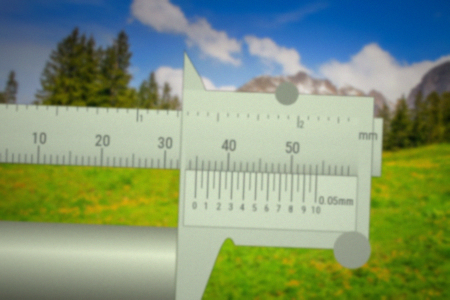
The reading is 35.0 mm
